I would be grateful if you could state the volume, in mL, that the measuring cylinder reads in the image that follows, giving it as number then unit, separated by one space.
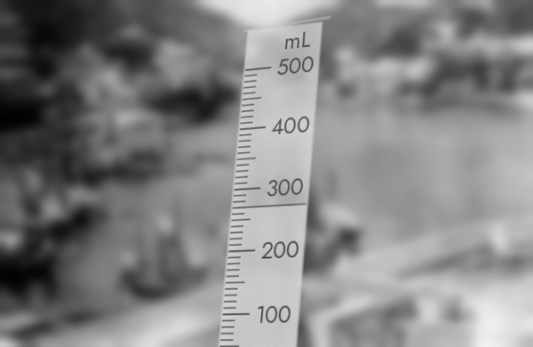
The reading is 270 mL
